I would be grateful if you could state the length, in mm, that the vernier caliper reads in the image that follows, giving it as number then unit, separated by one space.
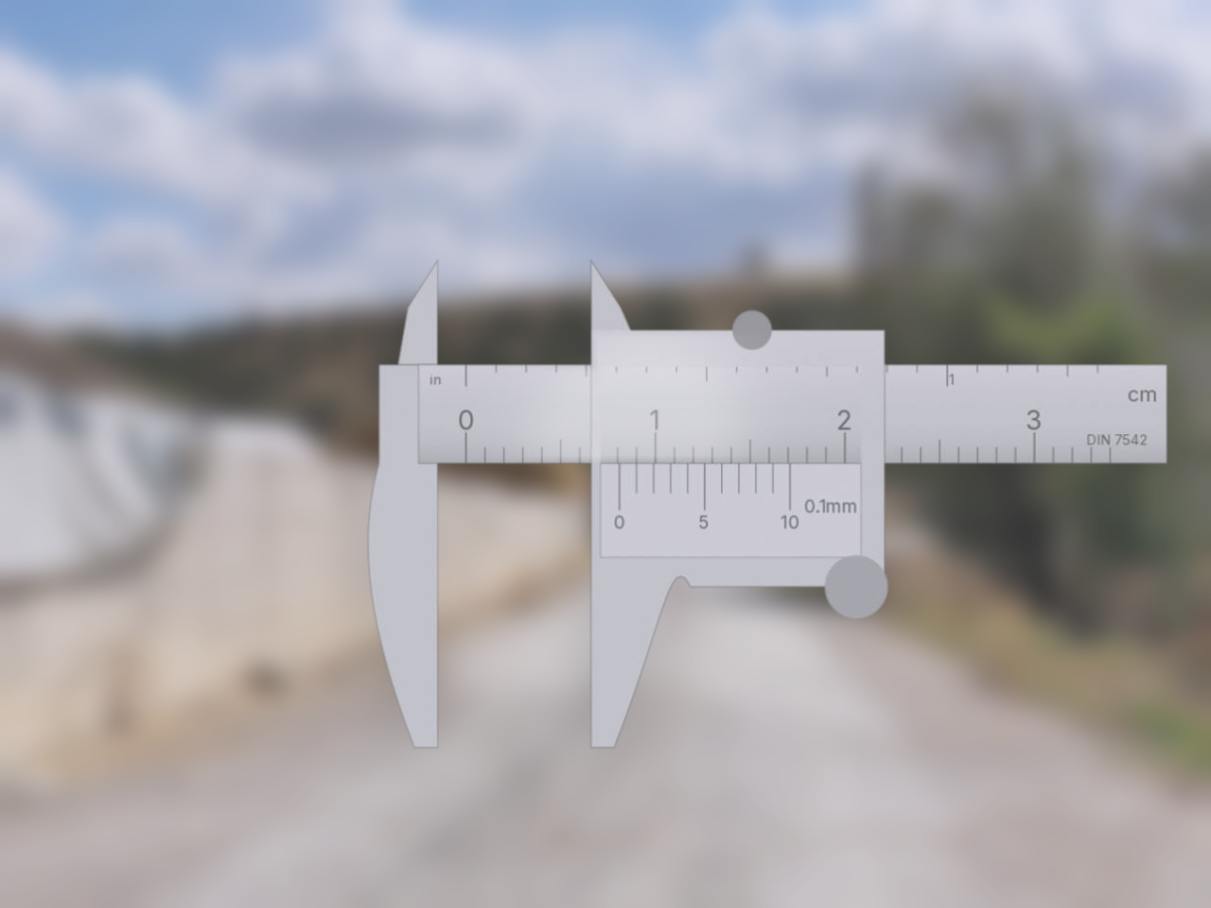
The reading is 8.1 mm
